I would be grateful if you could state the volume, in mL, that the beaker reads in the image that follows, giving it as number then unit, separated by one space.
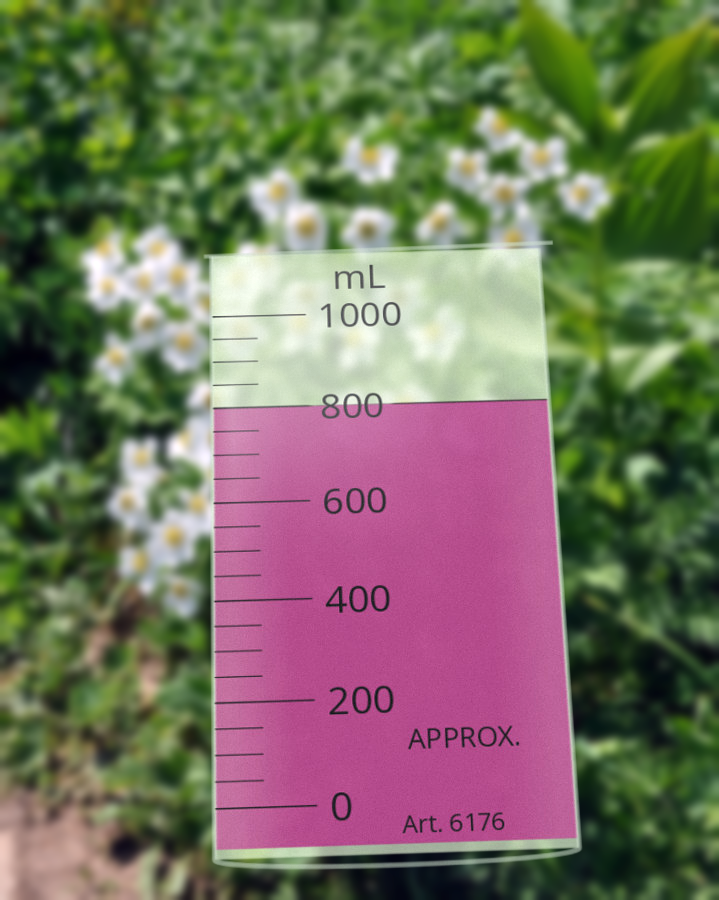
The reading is 800 mL
